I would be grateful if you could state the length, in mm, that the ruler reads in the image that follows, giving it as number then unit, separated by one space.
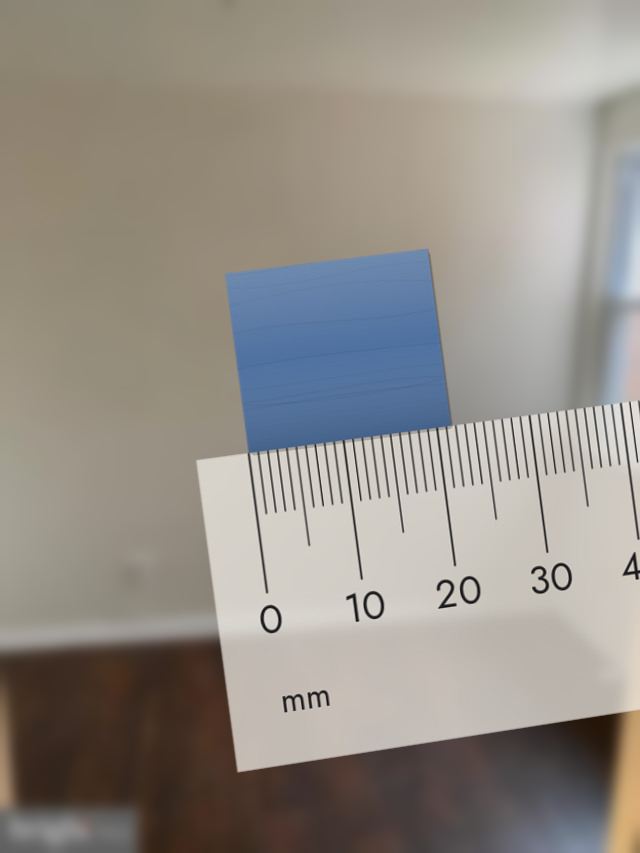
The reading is 21.5 mm
